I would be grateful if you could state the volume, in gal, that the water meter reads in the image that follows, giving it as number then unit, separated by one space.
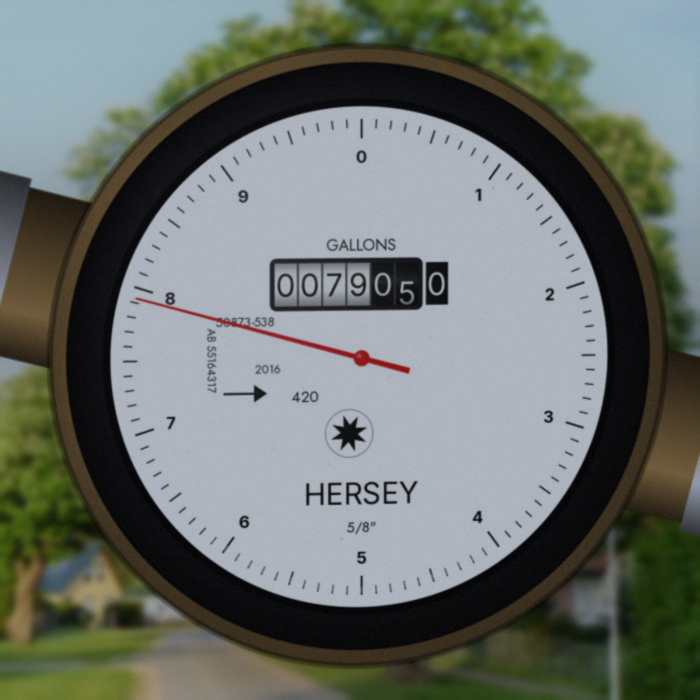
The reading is 79047.9 gal
